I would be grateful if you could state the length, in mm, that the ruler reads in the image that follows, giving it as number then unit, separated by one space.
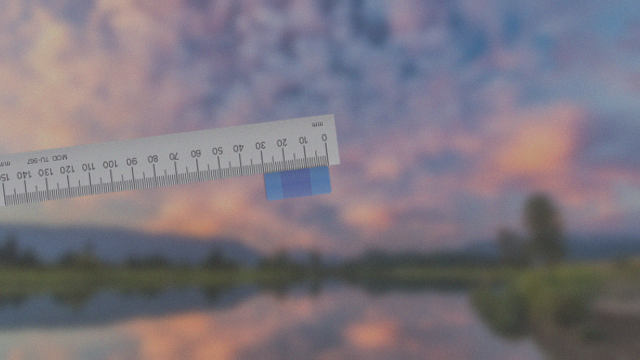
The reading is 30 mm
